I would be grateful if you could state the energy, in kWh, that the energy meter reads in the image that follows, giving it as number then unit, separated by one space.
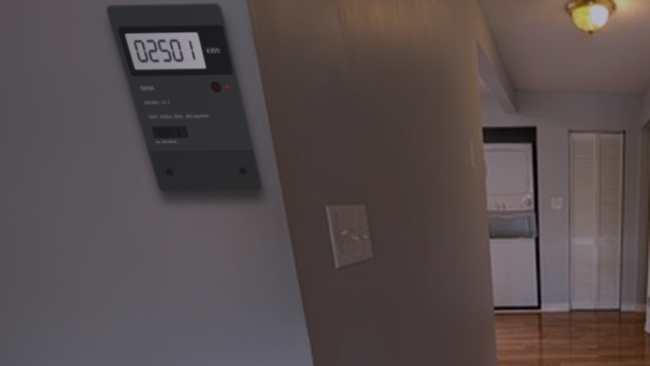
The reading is 2501 kWh
